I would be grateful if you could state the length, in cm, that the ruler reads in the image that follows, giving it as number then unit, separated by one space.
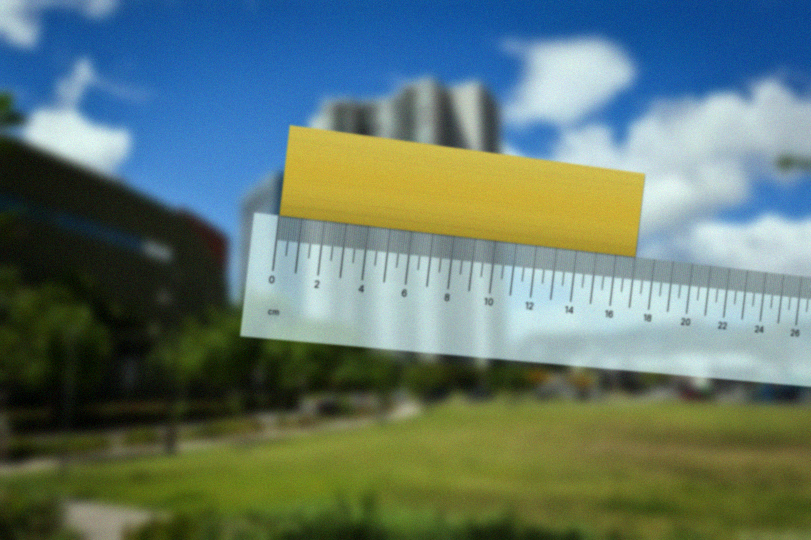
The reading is 17 cm
